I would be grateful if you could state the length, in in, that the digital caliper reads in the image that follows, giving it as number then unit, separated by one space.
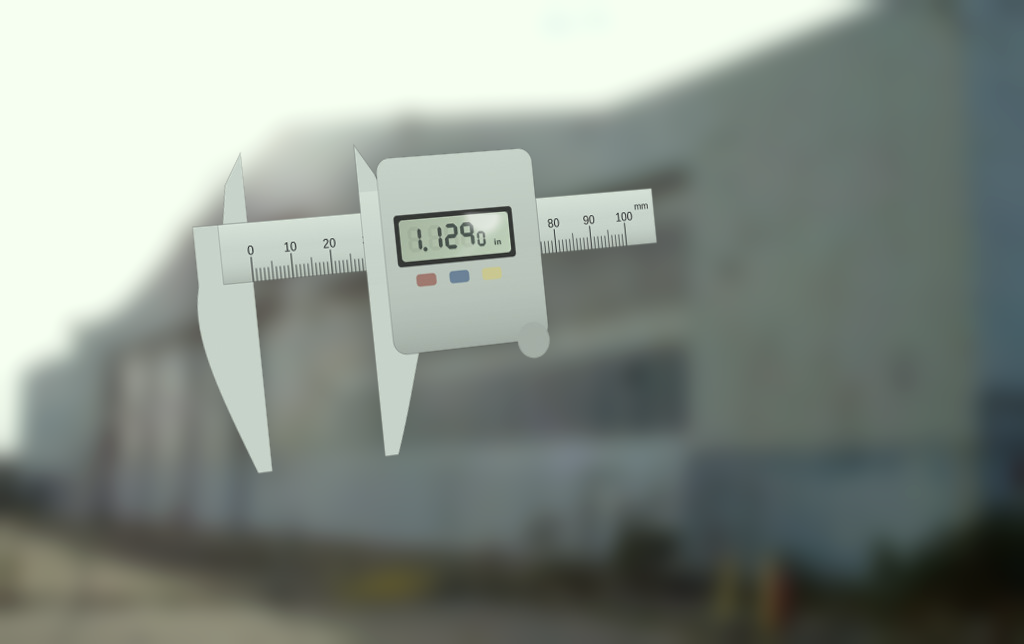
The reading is 1.1290 in
